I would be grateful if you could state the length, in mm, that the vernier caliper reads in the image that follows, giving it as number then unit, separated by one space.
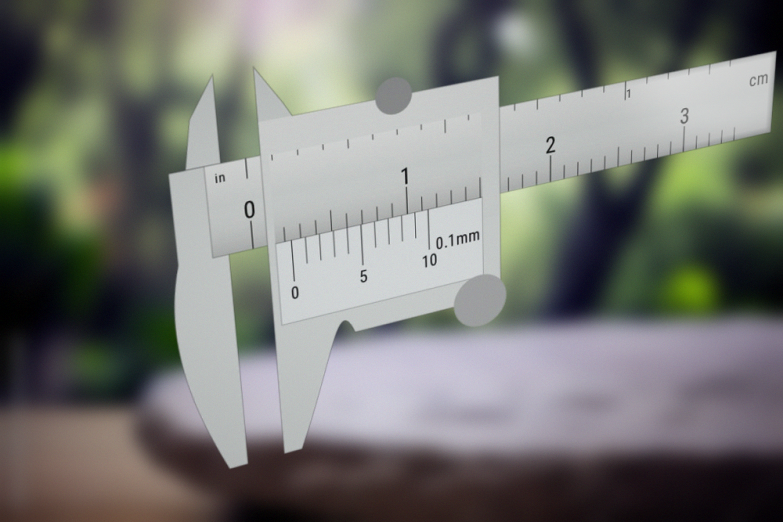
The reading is 2.4 mm
